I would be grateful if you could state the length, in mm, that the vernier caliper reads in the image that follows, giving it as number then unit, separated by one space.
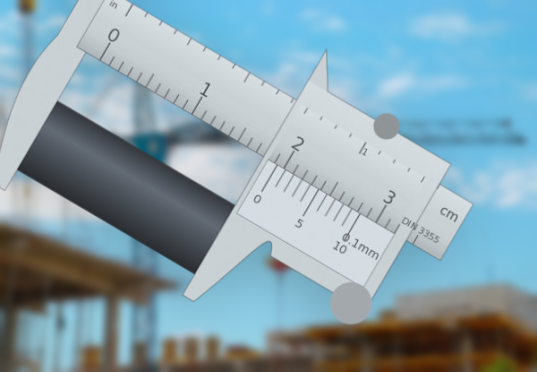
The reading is 19.3 mm
